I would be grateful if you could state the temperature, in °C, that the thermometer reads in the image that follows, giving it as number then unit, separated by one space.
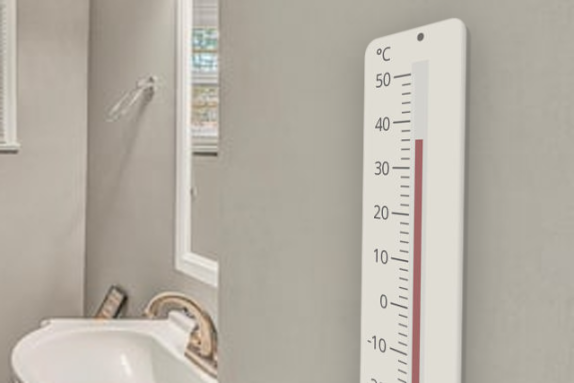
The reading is 36 °C
